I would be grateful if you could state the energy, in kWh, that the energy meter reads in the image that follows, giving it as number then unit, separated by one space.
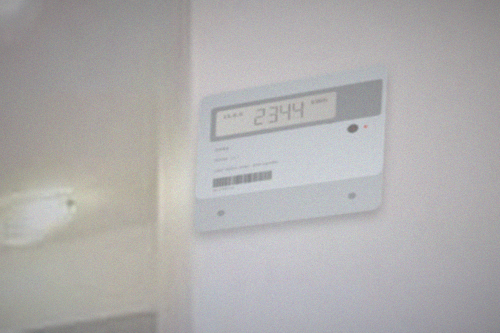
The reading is 2344 kWh
